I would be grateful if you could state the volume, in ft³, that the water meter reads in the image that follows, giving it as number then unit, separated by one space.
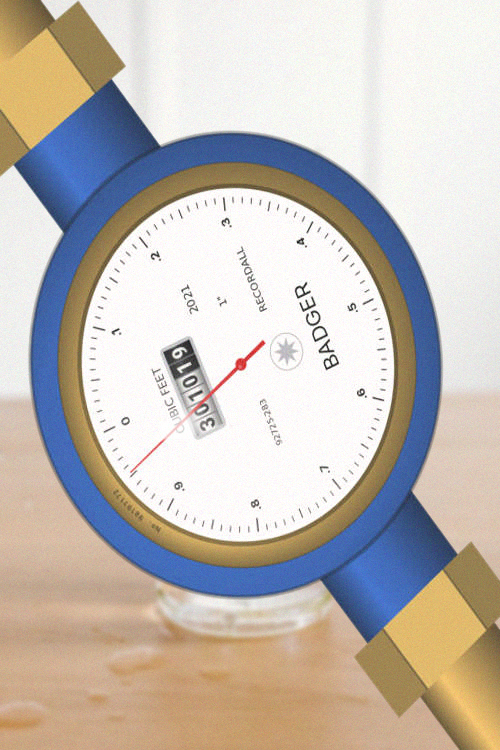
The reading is 301018.95 ft³
